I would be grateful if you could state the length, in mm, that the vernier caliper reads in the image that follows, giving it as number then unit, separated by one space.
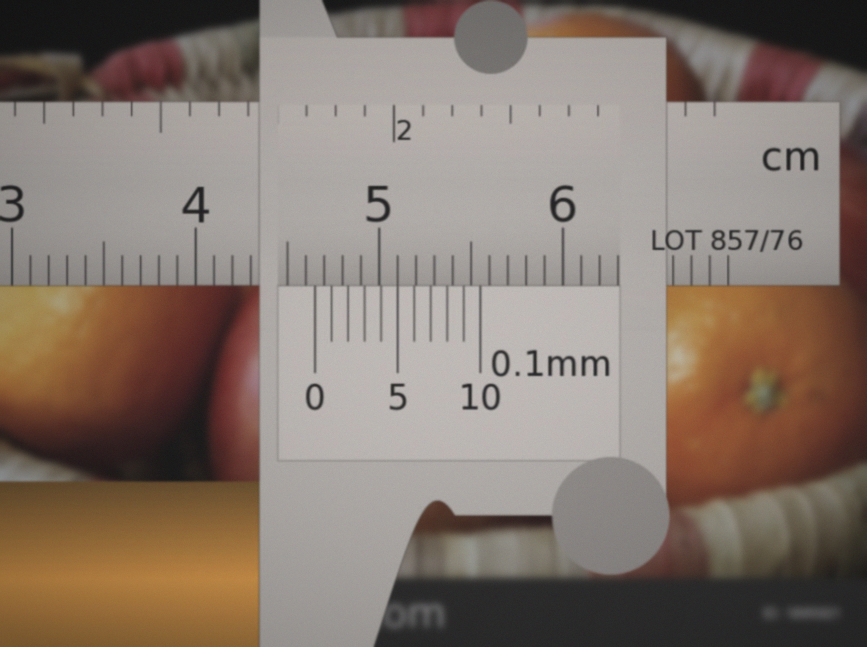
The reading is 46.5 mm
